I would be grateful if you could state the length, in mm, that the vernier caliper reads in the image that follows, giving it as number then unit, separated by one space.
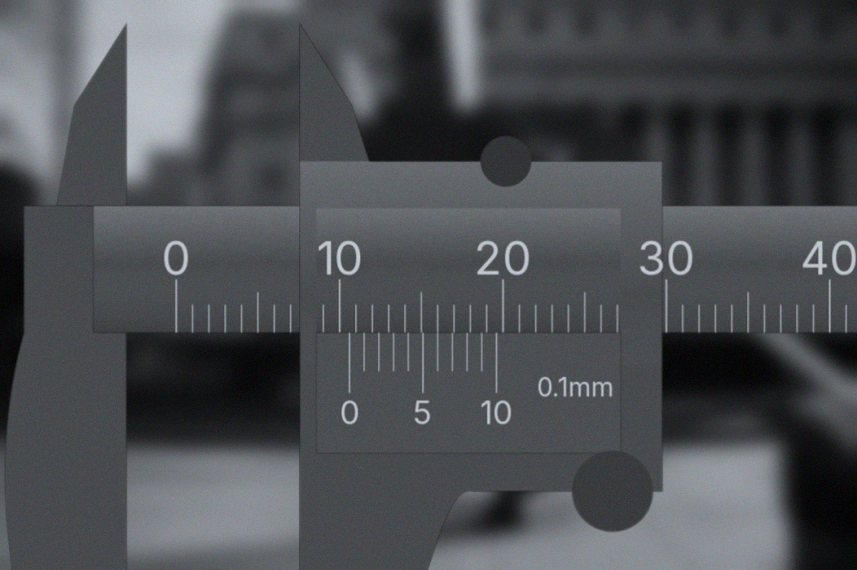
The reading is 10.6 mm
